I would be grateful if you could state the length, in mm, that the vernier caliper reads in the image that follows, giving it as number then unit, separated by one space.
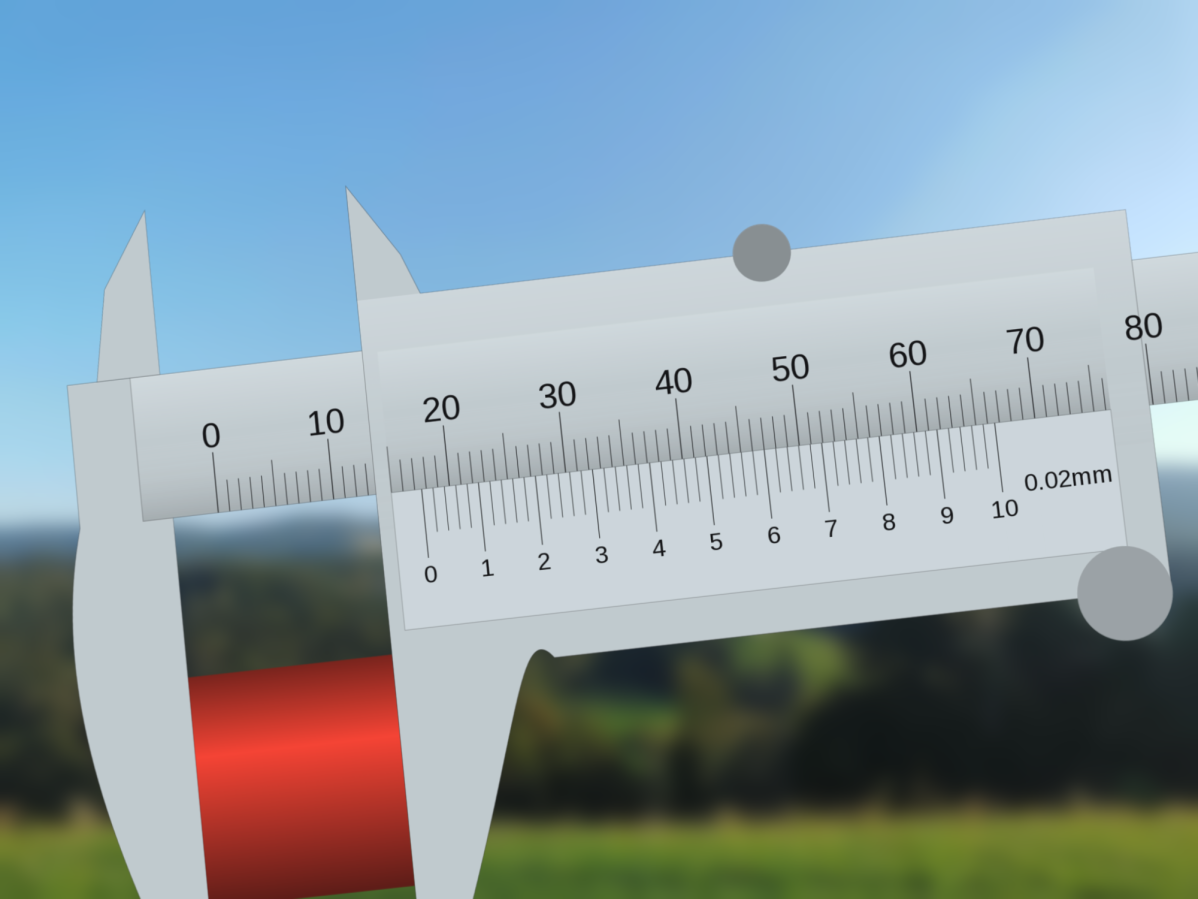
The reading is 17.6 mm
